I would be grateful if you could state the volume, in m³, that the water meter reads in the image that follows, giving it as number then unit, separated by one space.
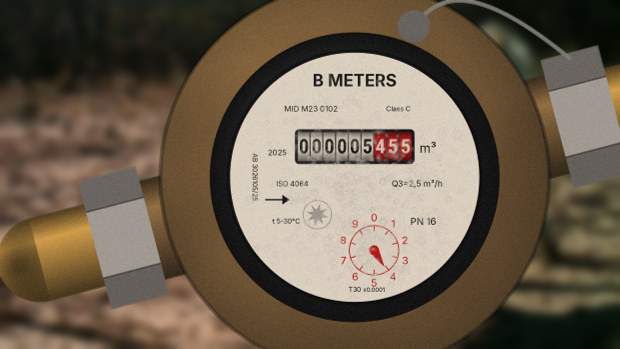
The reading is 5.4554 m³
